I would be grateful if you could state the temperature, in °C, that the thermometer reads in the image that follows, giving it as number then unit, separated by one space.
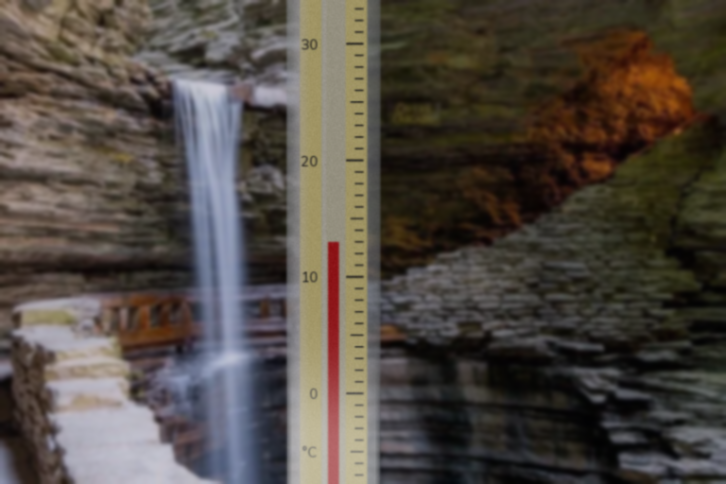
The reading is 13 °C
